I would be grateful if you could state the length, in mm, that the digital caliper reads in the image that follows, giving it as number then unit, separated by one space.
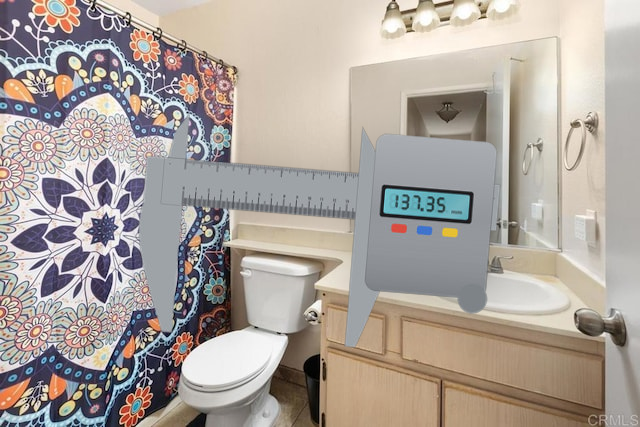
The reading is 137.35 mm
